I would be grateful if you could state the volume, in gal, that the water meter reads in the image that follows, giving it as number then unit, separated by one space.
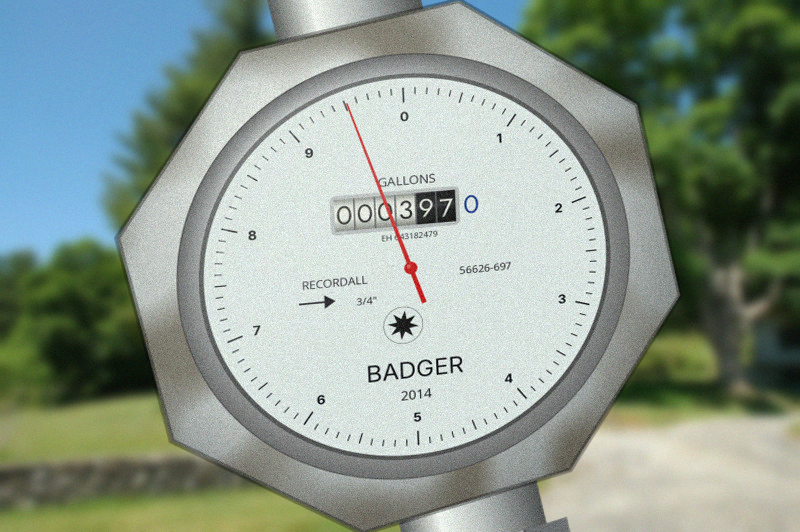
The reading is 3969.5 gal
